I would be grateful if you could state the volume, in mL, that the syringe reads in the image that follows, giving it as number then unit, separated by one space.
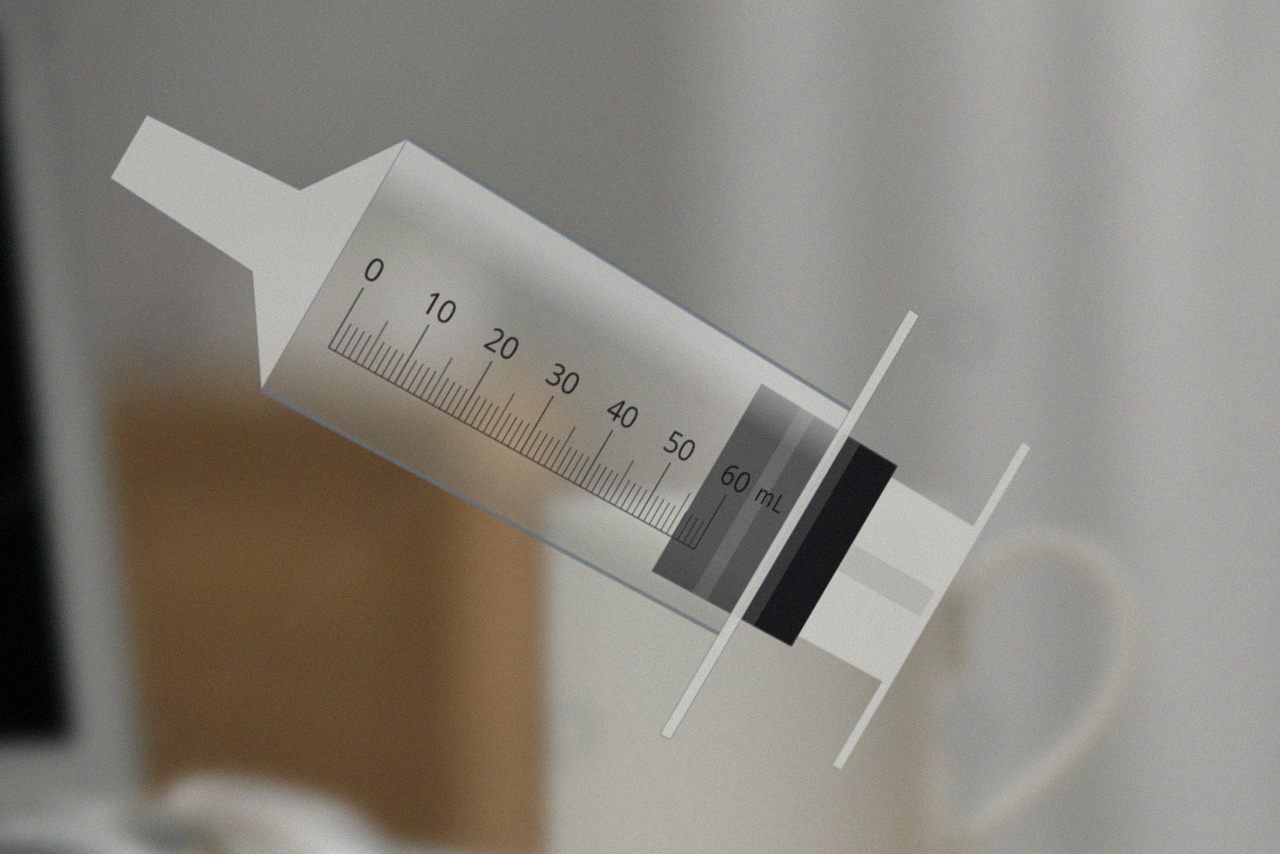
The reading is 56 mL
